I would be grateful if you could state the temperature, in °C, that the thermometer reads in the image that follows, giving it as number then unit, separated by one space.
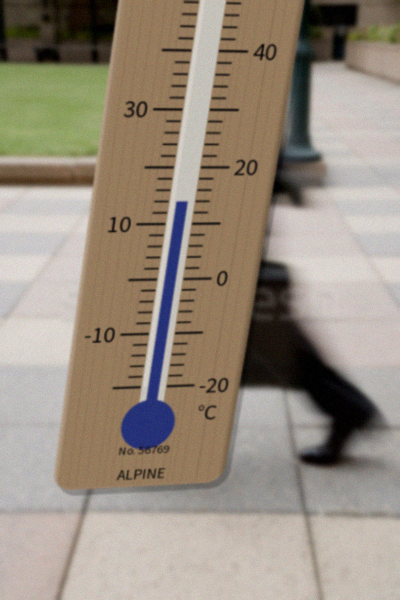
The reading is 14 °C
